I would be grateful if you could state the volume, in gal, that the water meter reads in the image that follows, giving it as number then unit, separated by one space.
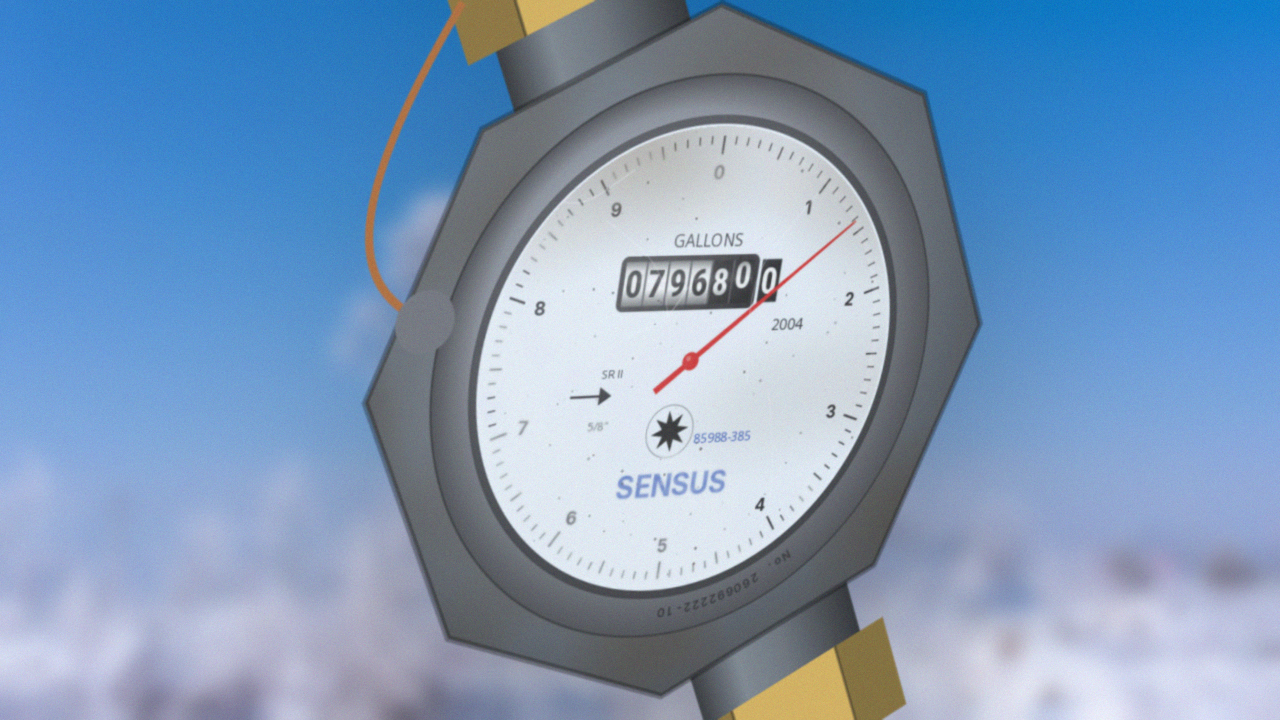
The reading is 796801.4 gal
